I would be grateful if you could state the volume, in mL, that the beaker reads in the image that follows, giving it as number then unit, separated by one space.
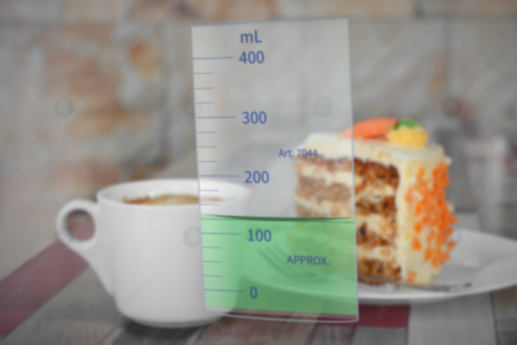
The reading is 125 mL
